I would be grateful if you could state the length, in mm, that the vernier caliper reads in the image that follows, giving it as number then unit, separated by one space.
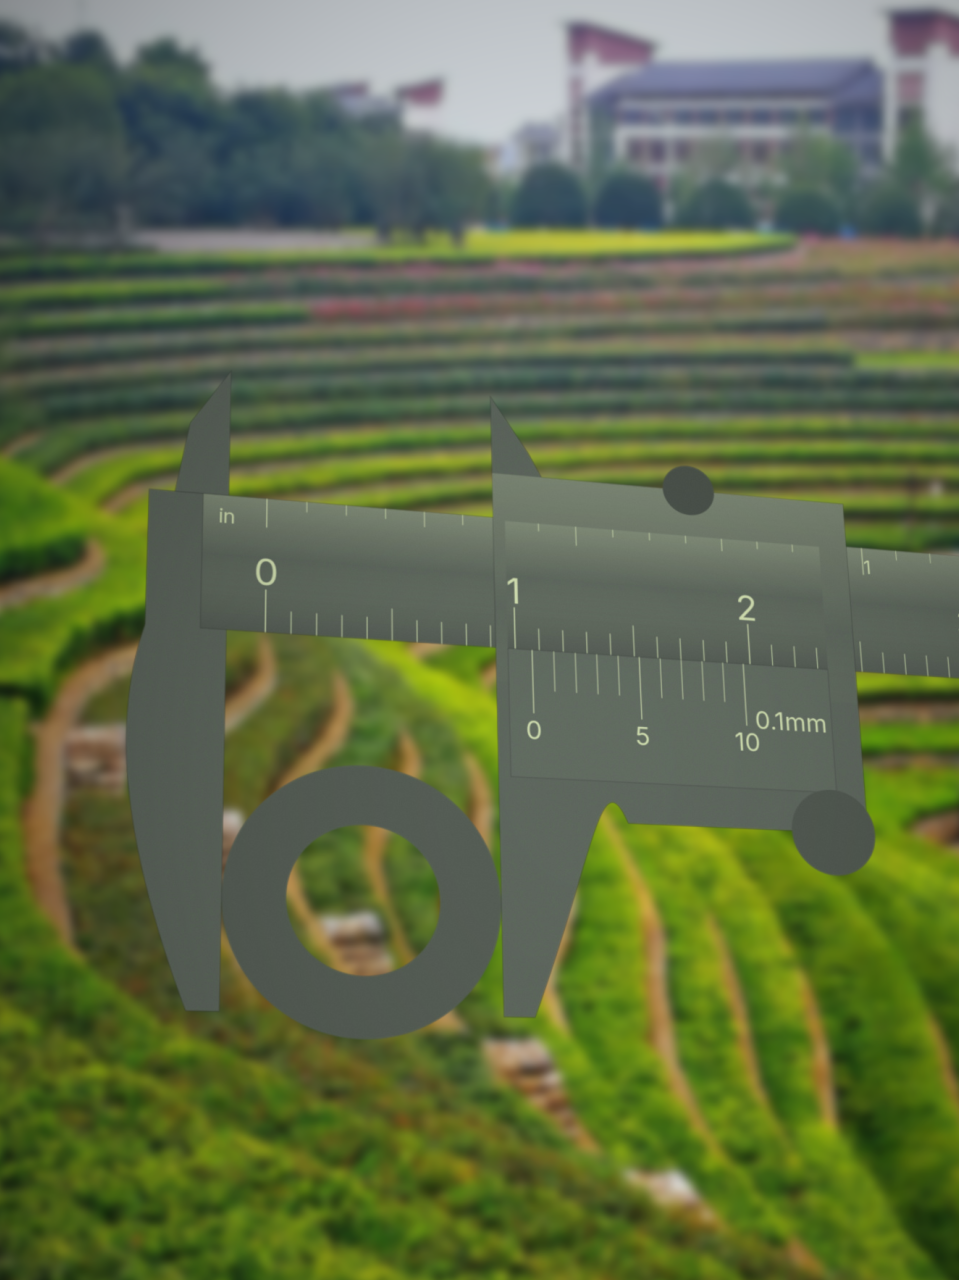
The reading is 10.7 mm
